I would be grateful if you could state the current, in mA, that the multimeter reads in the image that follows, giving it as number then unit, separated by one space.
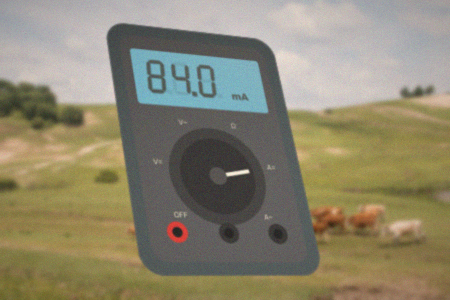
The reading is 84.0 mA
